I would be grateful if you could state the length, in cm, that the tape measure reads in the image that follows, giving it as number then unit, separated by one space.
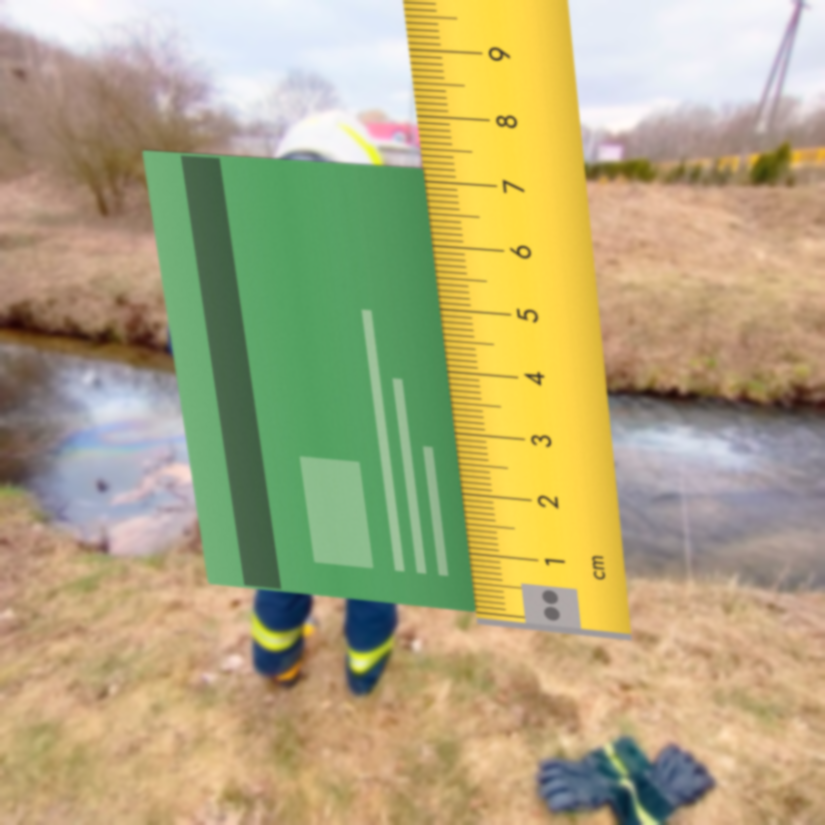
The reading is 7.2 cm
